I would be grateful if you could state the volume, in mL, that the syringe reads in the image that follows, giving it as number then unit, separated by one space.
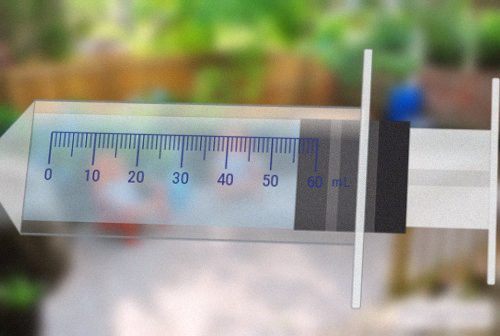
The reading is 56 mL
